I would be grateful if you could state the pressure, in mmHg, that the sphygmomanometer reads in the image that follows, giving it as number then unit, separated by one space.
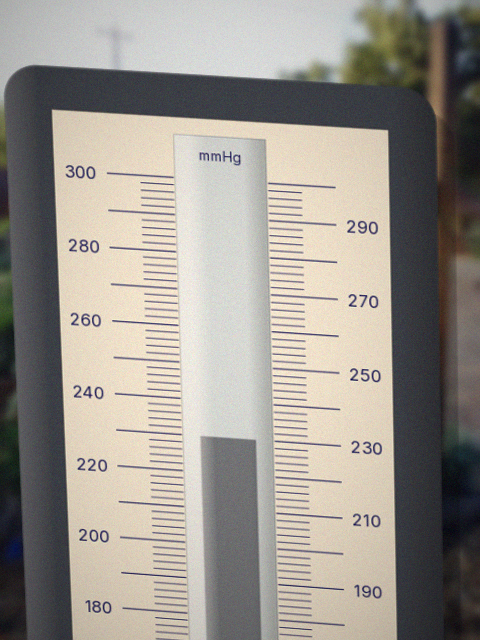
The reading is 230 mmHg
